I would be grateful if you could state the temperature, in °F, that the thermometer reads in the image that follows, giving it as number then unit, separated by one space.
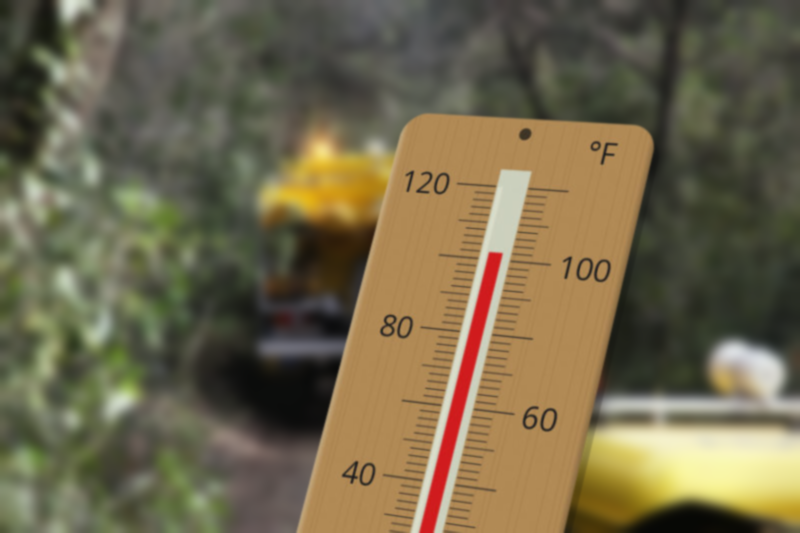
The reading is 102 °F
